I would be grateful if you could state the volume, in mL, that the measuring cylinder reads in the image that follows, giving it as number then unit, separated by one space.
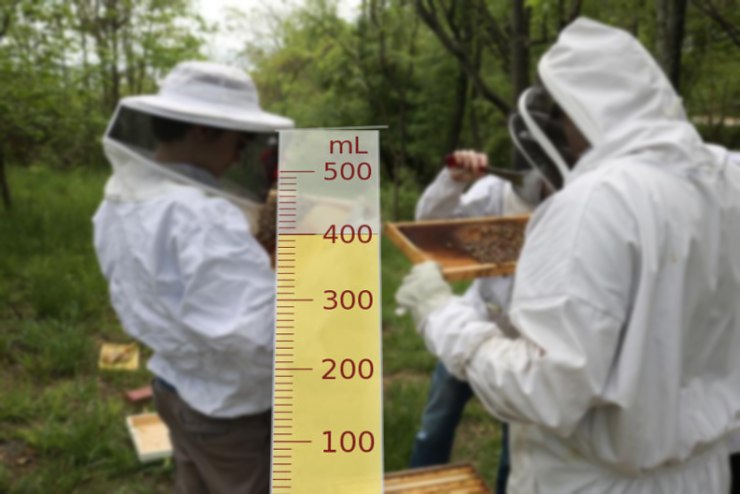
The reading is 400 mL
